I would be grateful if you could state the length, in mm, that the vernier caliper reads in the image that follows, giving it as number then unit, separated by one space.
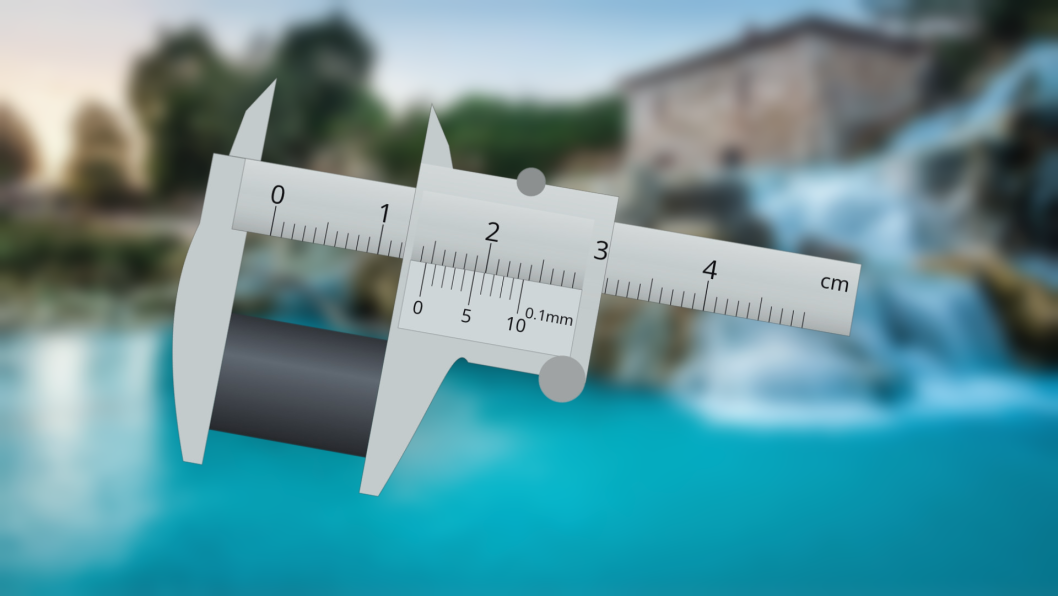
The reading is 14.5 mm
